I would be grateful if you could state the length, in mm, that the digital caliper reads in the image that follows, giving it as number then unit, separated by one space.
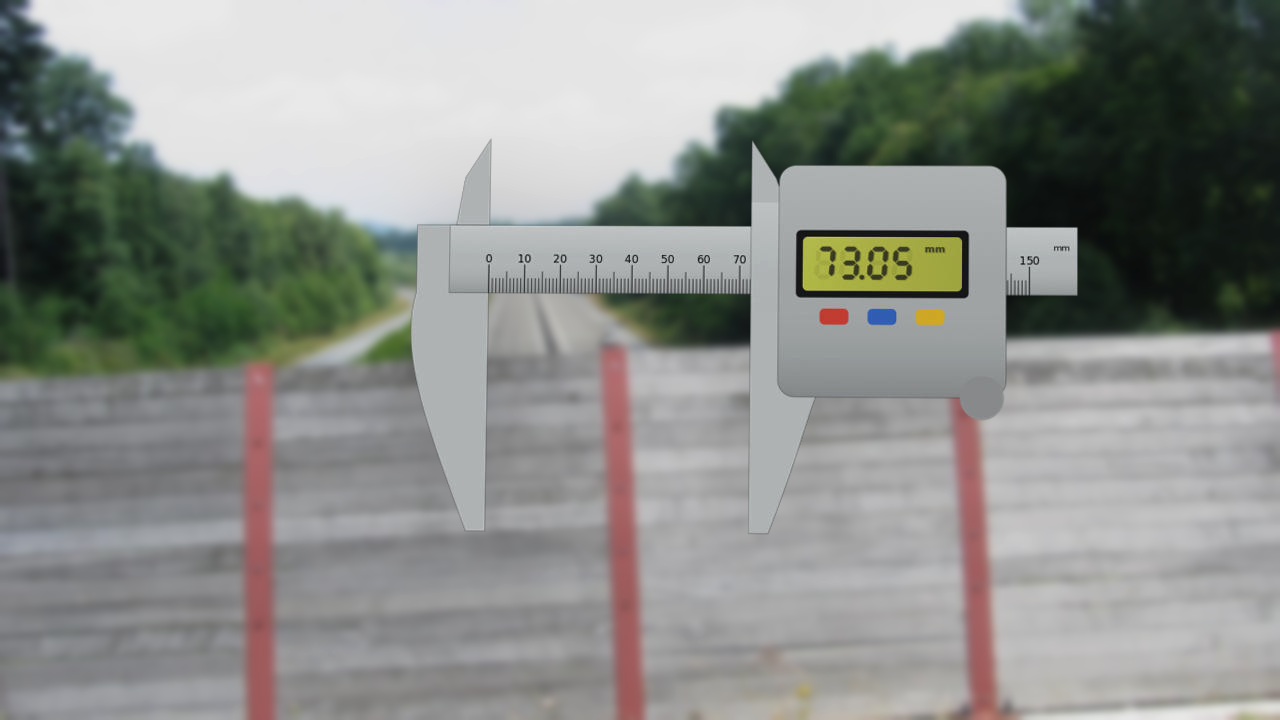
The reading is 73.05 mm
